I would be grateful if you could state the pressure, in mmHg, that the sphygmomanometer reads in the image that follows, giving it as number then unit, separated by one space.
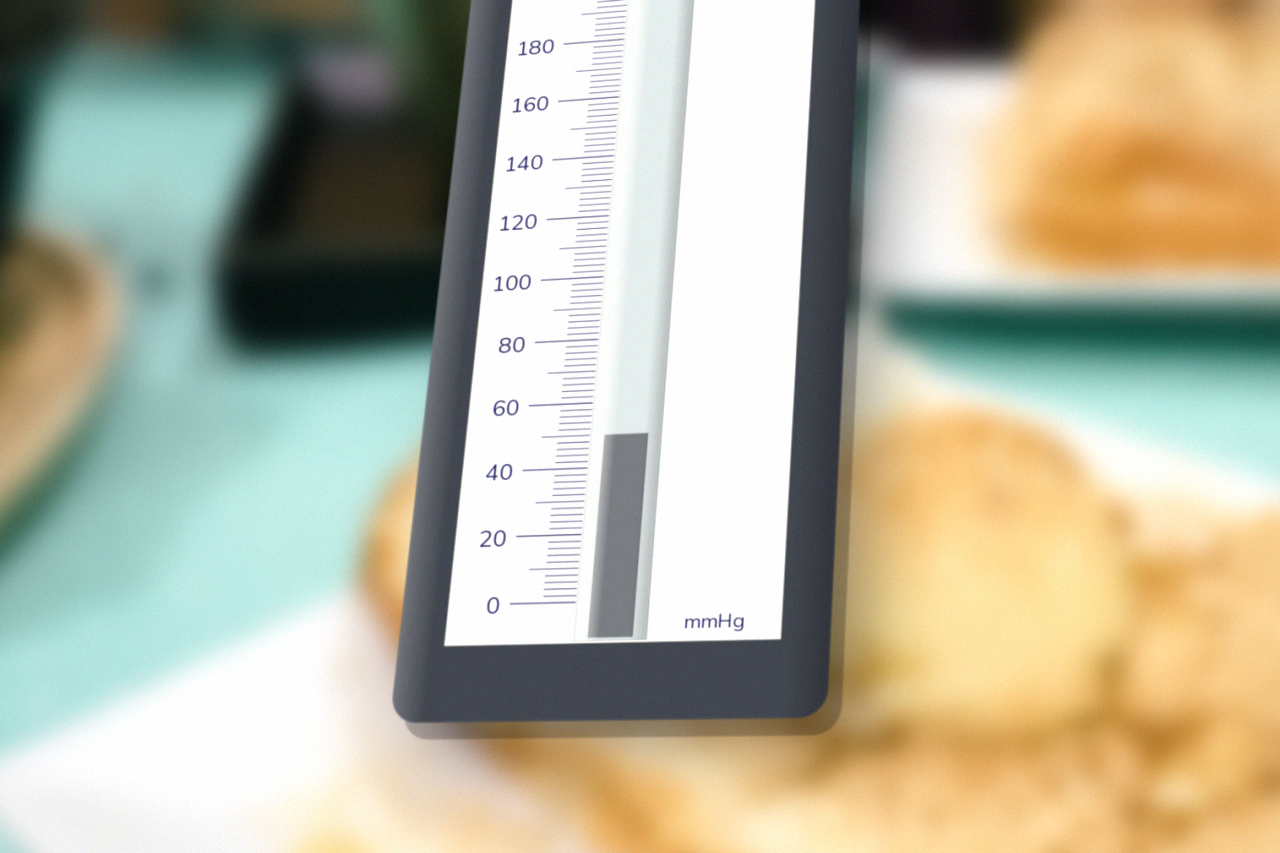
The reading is 50 mmHg
